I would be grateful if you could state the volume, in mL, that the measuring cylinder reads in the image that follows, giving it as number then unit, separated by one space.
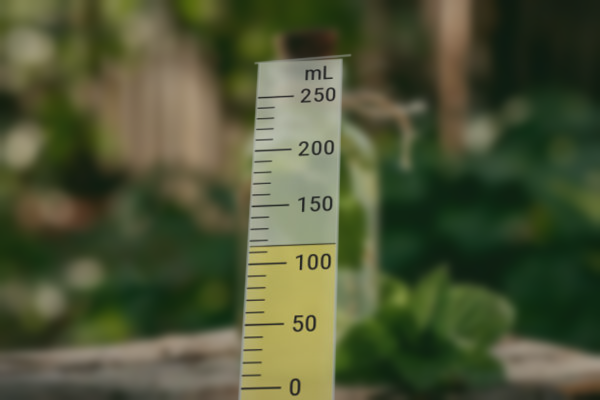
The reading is 115 mL
